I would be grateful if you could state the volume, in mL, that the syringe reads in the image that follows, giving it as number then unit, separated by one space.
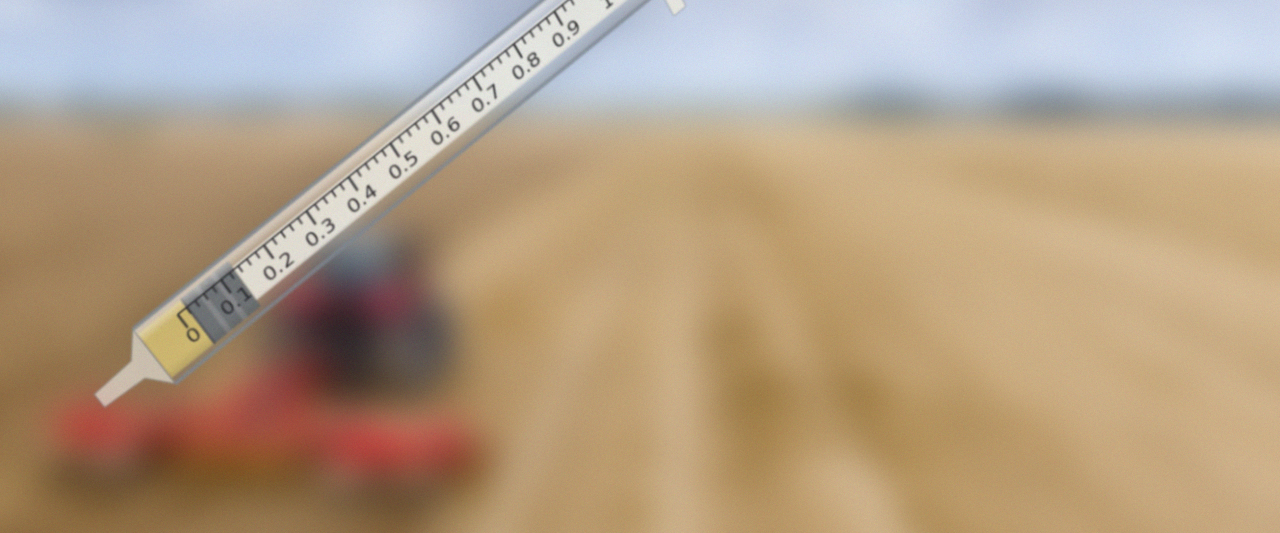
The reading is 0.02 mL
